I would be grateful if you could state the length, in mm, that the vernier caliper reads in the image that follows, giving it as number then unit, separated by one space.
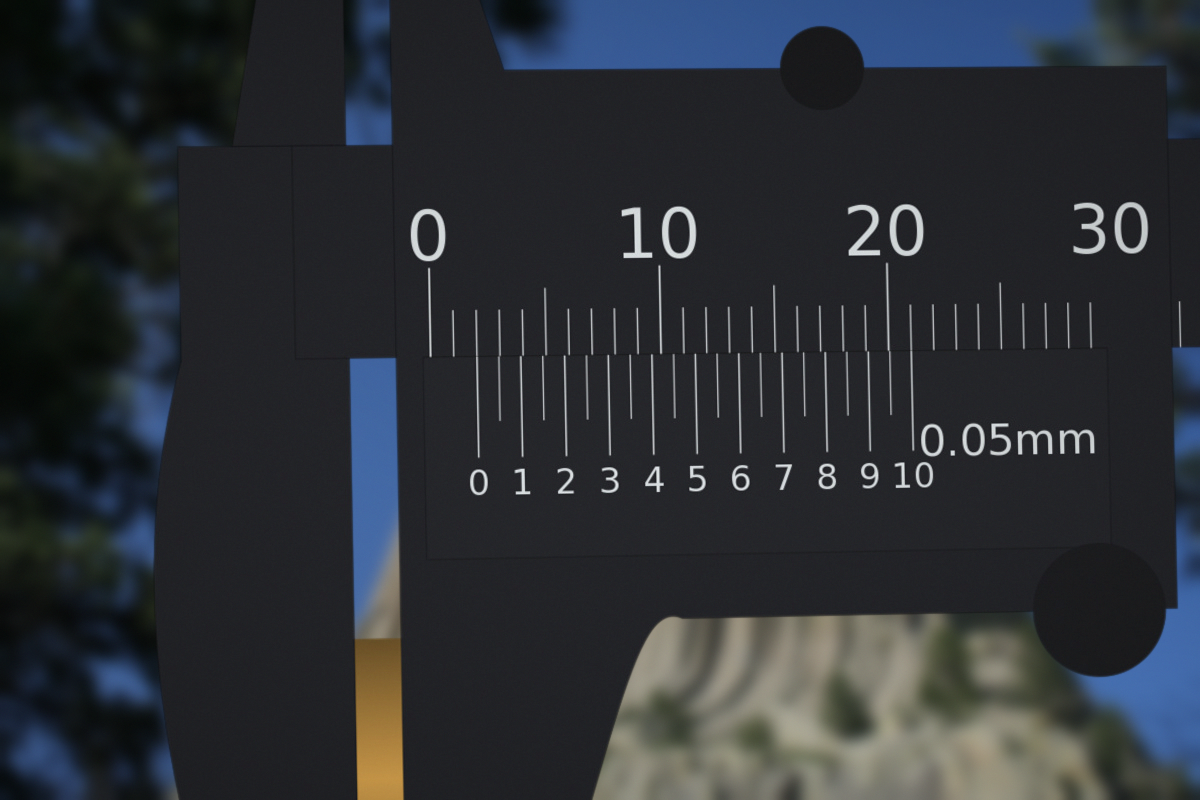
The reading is 2.0 mm
